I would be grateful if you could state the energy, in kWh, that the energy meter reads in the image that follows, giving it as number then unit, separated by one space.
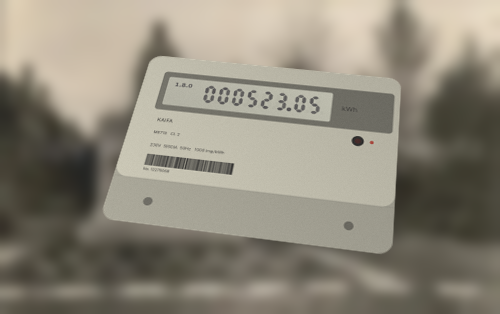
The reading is 523.05 kWh
